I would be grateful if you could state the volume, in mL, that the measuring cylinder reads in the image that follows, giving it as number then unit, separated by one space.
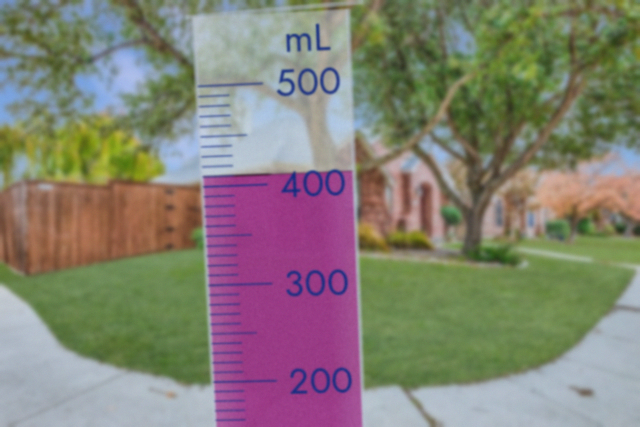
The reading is 410 mL
